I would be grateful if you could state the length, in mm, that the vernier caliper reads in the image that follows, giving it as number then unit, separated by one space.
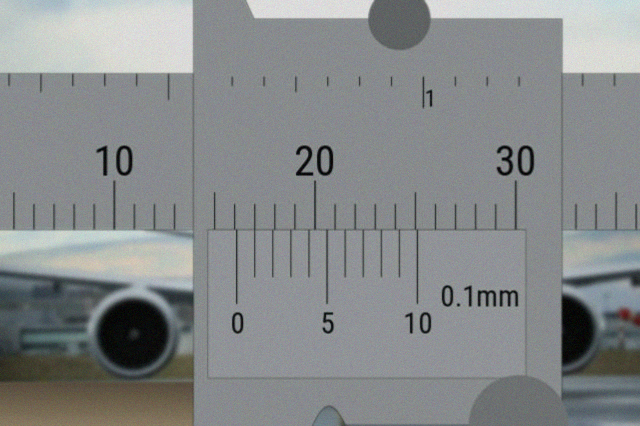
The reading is 16.1 mm
